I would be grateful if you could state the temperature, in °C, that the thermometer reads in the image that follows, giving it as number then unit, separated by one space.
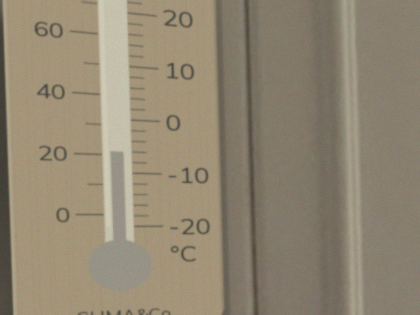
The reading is -6 °C
